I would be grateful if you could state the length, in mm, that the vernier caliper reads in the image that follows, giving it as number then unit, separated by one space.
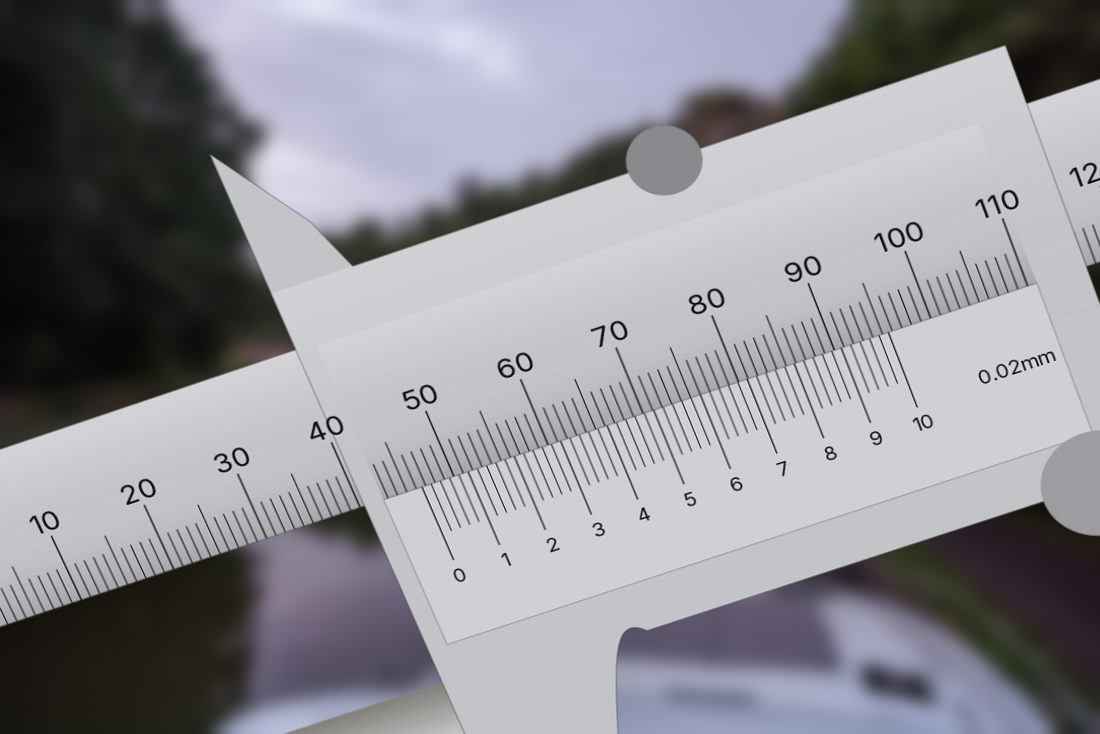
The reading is 46.6 mm
